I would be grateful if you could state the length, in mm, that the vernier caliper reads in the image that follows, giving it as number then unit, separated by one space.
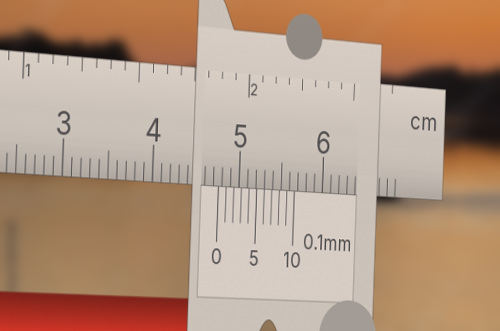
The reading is 47.6 mm
